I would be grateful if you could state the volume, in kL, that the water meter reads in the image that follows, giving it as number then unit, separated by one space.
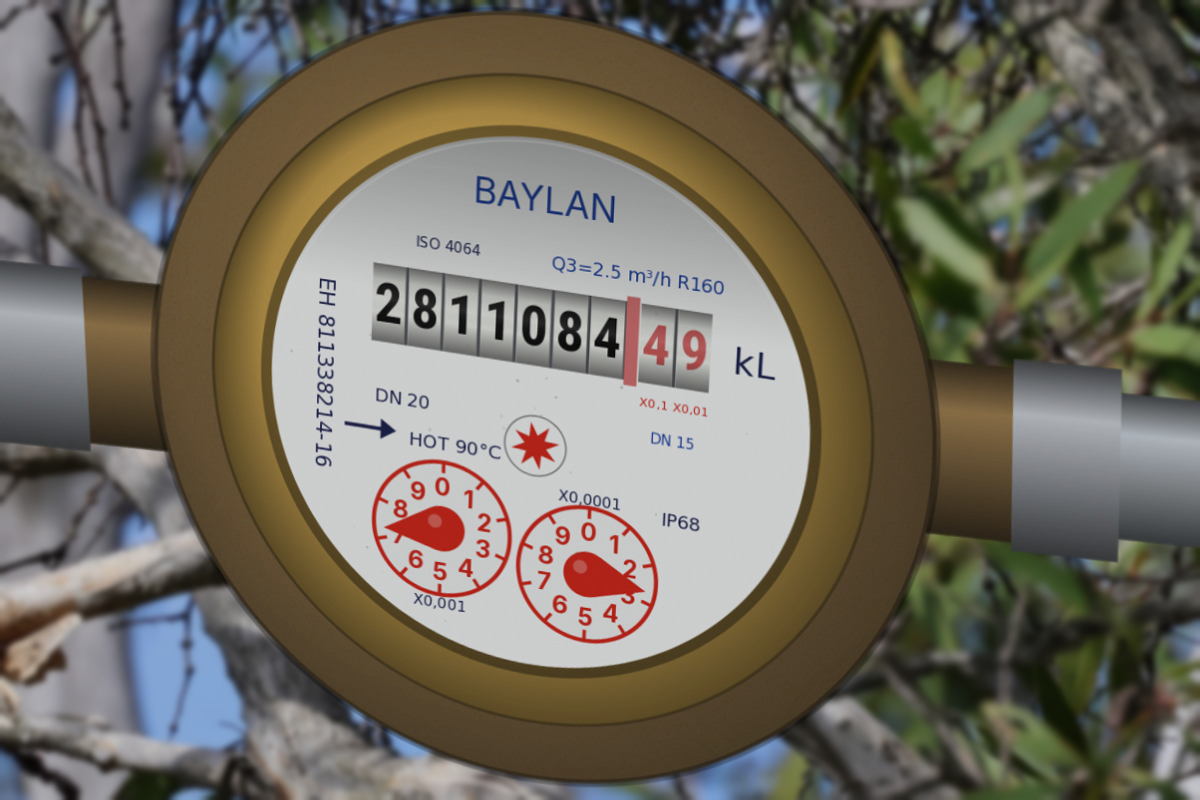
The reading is 2811084.4972 kL
